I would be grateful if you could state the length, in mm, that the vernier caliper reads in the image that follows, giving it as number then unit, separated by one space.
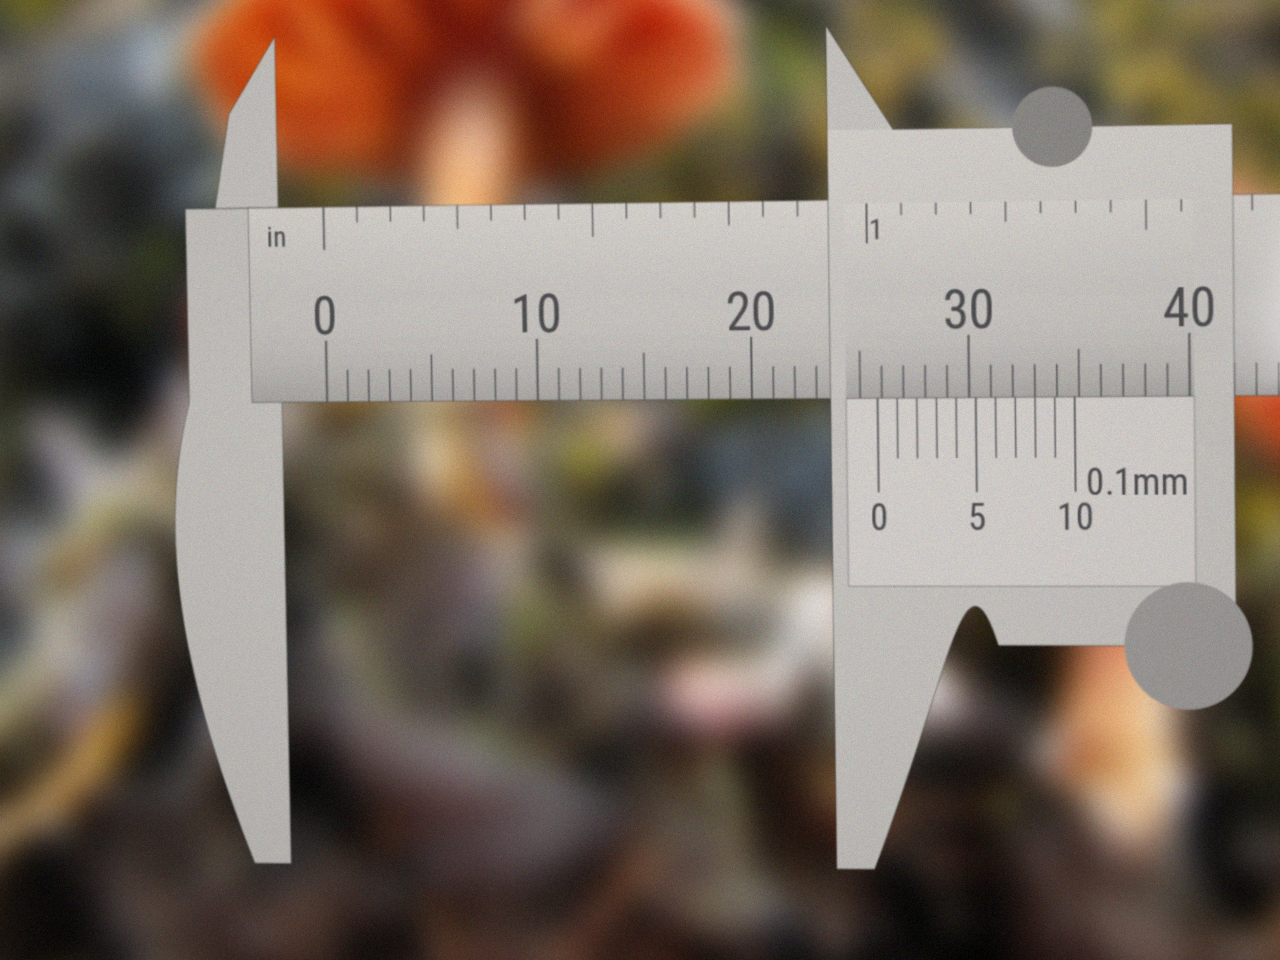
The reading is 25.8 mm
